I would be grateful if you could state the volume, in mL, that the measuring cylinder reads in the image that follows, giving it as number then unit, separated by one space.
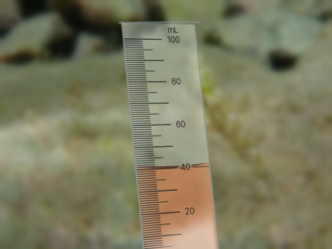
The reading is 40 mL
